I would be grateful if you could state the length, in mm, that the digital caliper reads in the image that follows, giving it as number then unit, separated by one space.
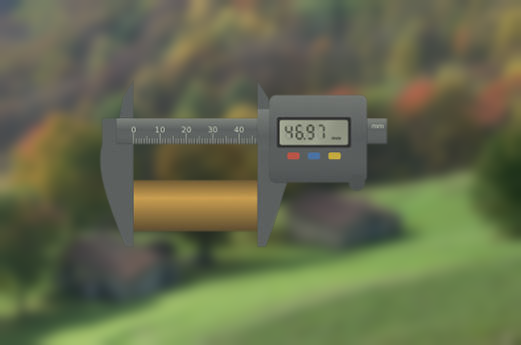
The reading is 46.97 mm
